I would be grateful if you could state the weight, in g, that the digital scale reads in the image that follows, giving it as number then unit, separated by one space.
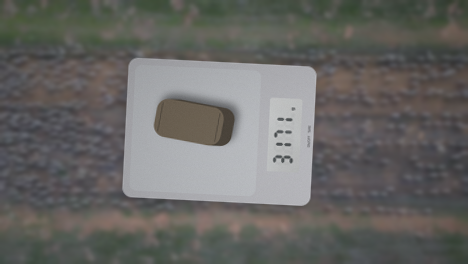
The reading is 3171 g
